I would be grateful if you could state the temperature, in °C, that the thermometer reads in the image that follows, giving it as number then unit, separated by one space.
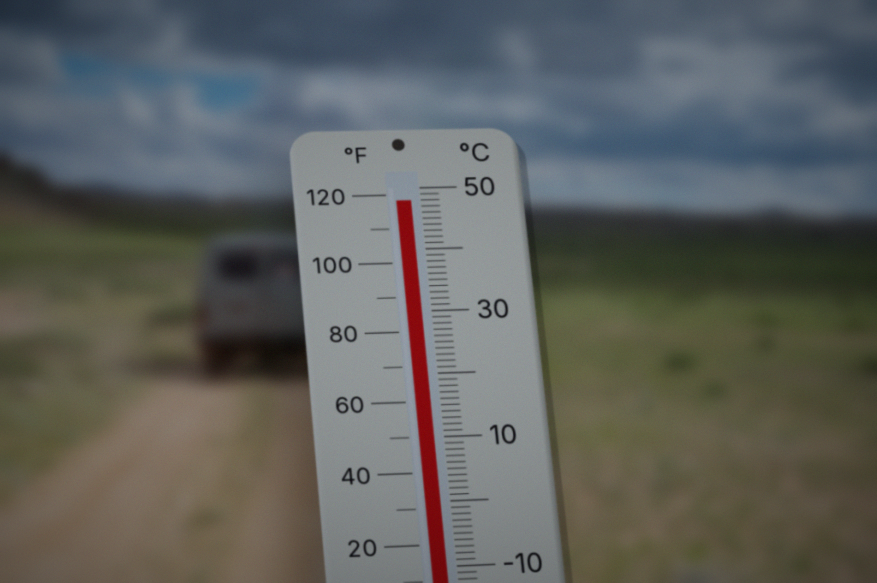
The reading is 48 °C
